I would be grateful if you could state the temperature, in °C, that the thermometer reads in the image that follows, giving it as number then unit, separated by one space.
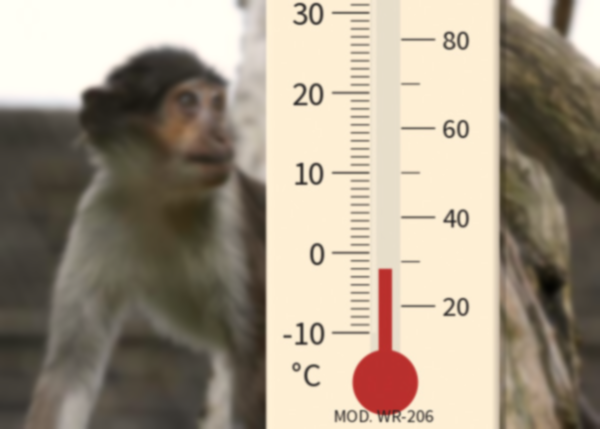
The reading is -2 °C
